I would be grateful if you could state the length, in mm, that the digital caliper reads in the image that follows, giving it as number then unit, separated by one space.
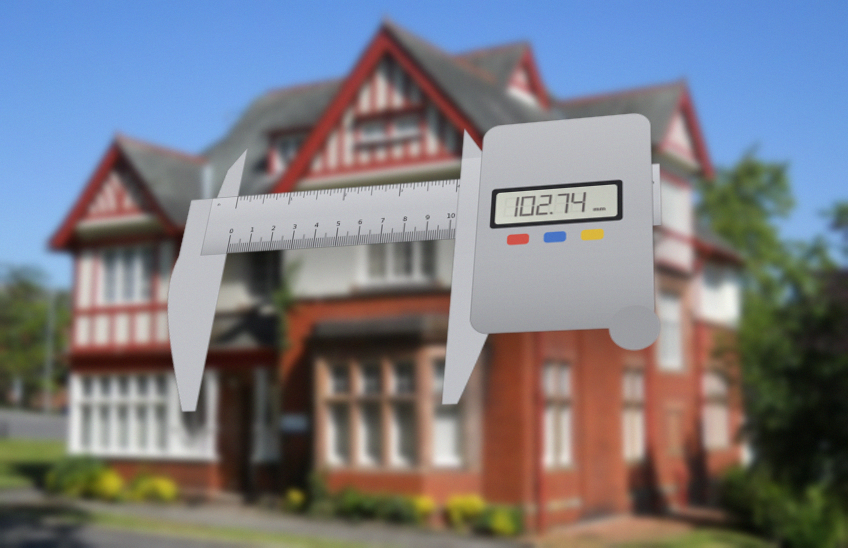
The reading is 102.74 mm
